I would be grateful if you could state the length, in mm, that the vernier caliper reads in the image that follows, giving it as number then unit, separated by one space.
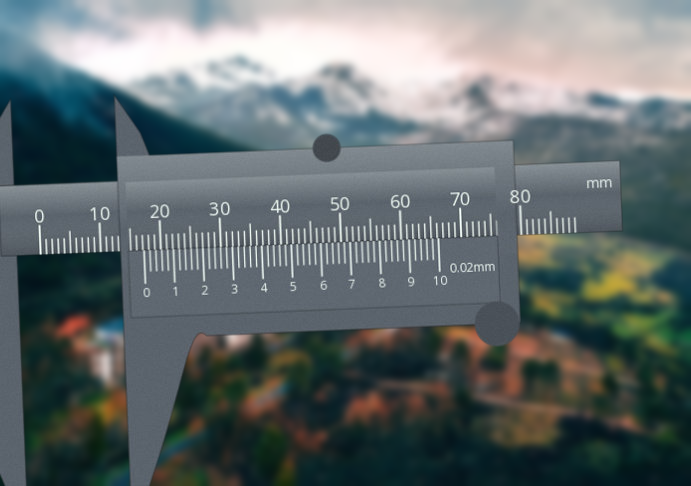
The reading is 17.2 mm
